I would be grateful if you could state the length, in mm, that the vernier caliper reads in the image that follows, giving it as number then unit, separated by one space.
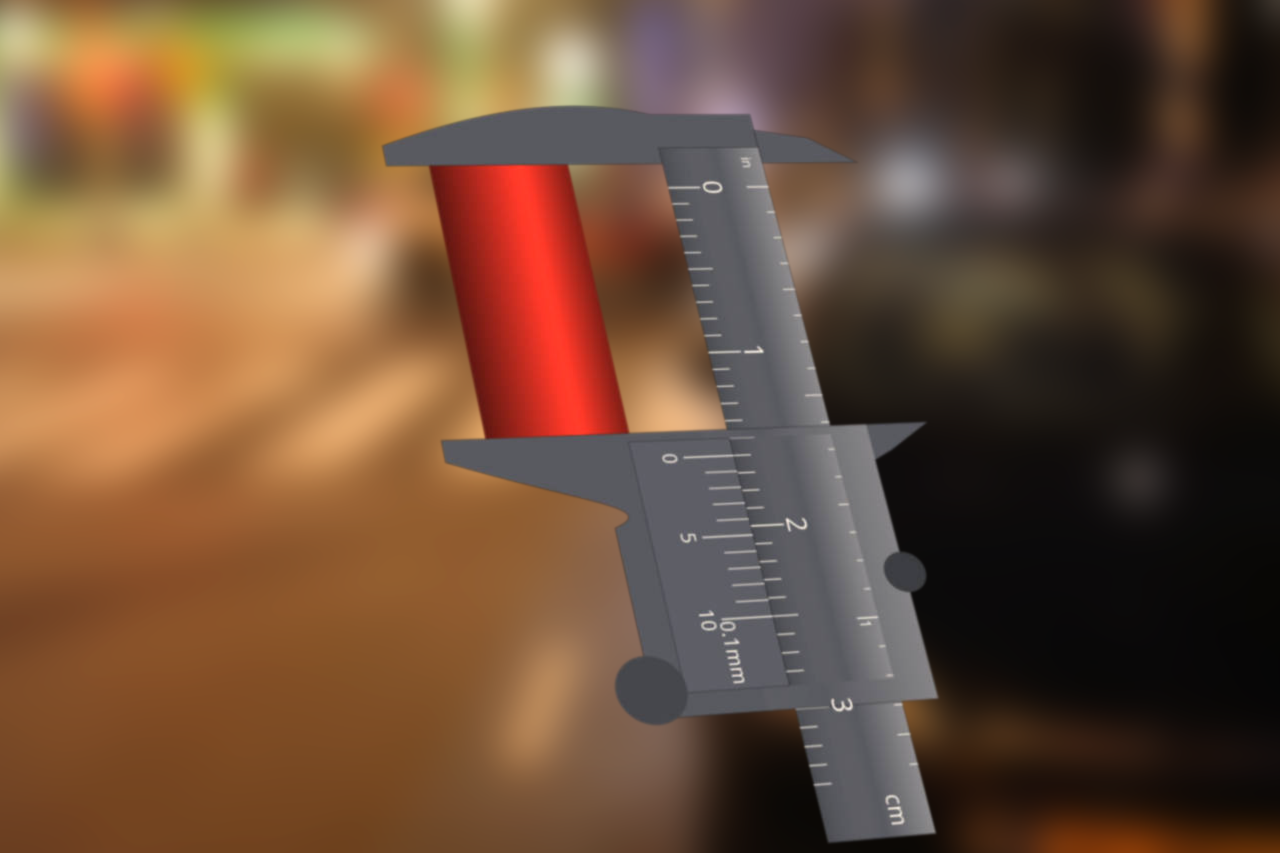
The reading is 16.0 mm
